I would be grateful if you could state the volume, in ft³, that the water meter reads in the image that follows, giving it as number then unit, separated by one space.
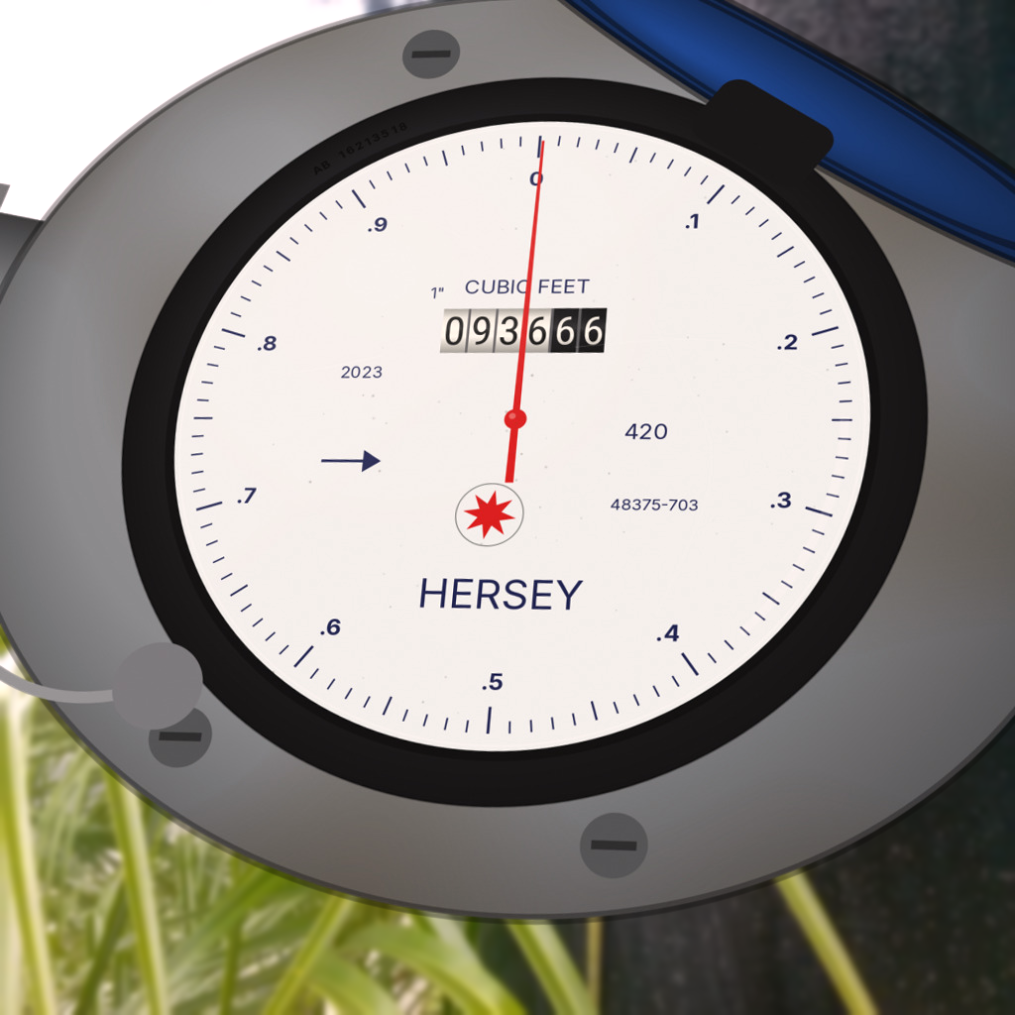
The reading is 93666.00 ft³
